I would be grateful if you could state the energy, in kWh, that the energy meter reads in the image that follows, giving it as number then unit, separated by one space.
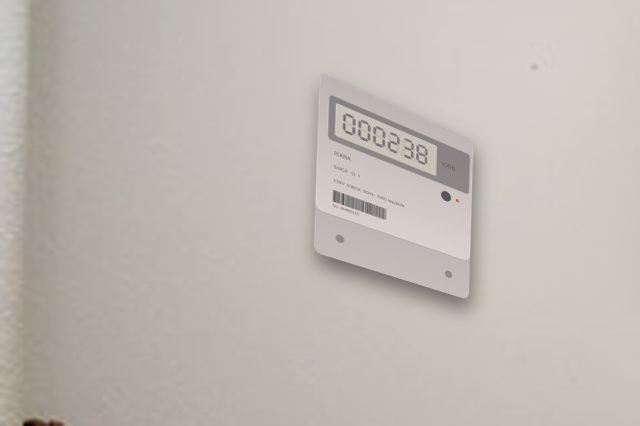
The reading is 238 kWh
